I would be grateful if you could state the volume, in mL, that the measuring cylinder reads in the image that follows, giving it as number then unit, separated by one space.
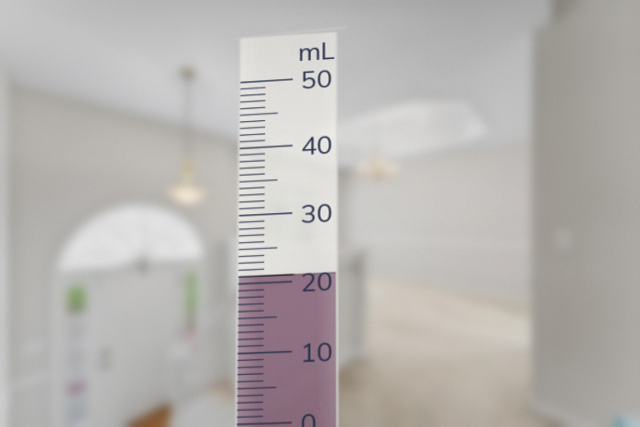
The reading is 21 mL
